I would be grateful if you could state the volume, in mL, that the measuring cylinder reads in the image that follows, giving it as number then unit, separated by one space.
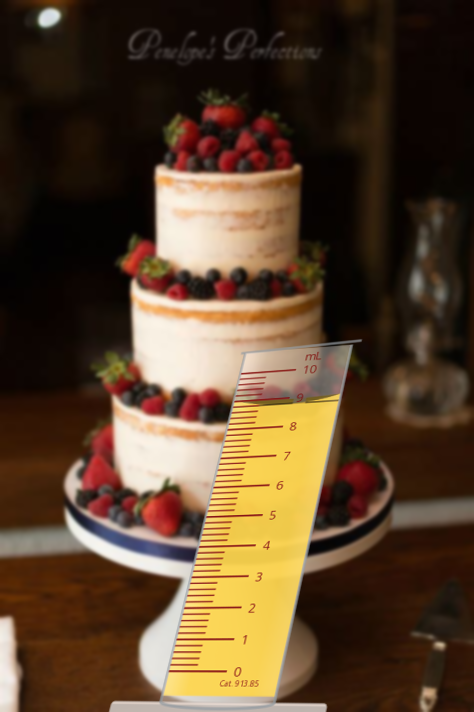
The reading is 8.8 mL
